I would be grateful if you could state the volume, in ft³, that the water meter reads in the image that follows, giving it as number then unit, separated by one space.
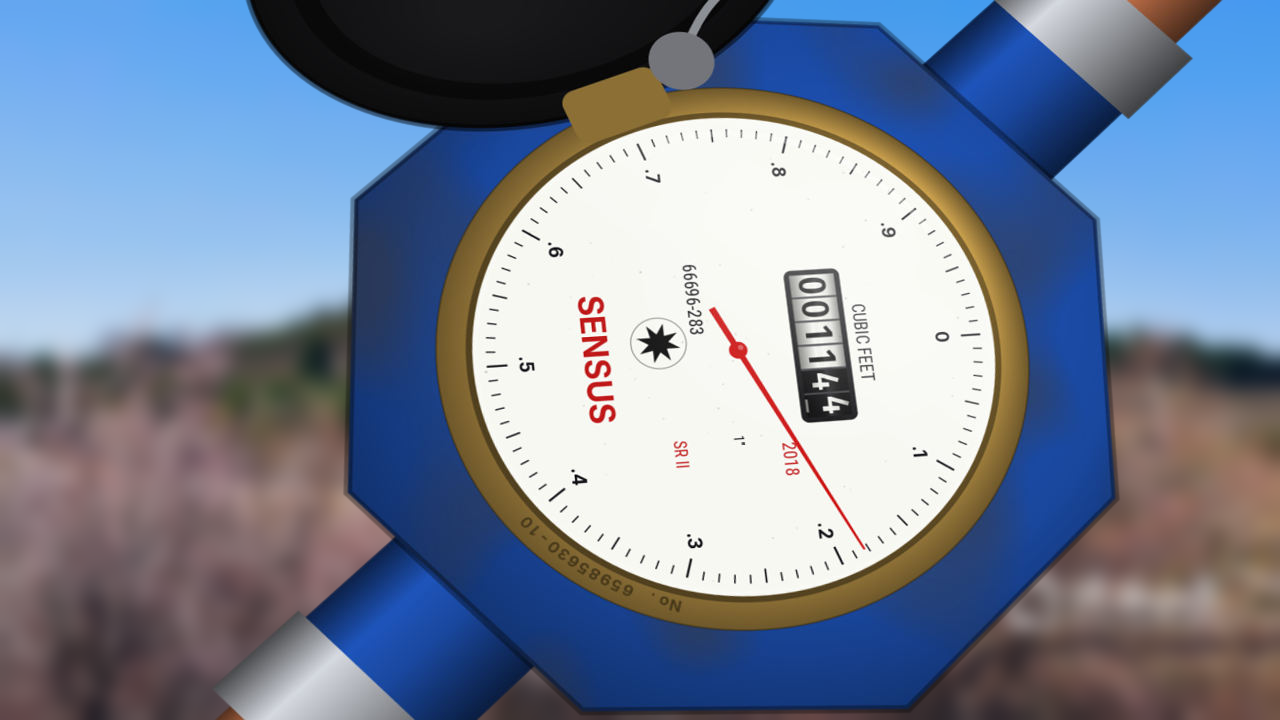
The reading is 1144.18 ft³
